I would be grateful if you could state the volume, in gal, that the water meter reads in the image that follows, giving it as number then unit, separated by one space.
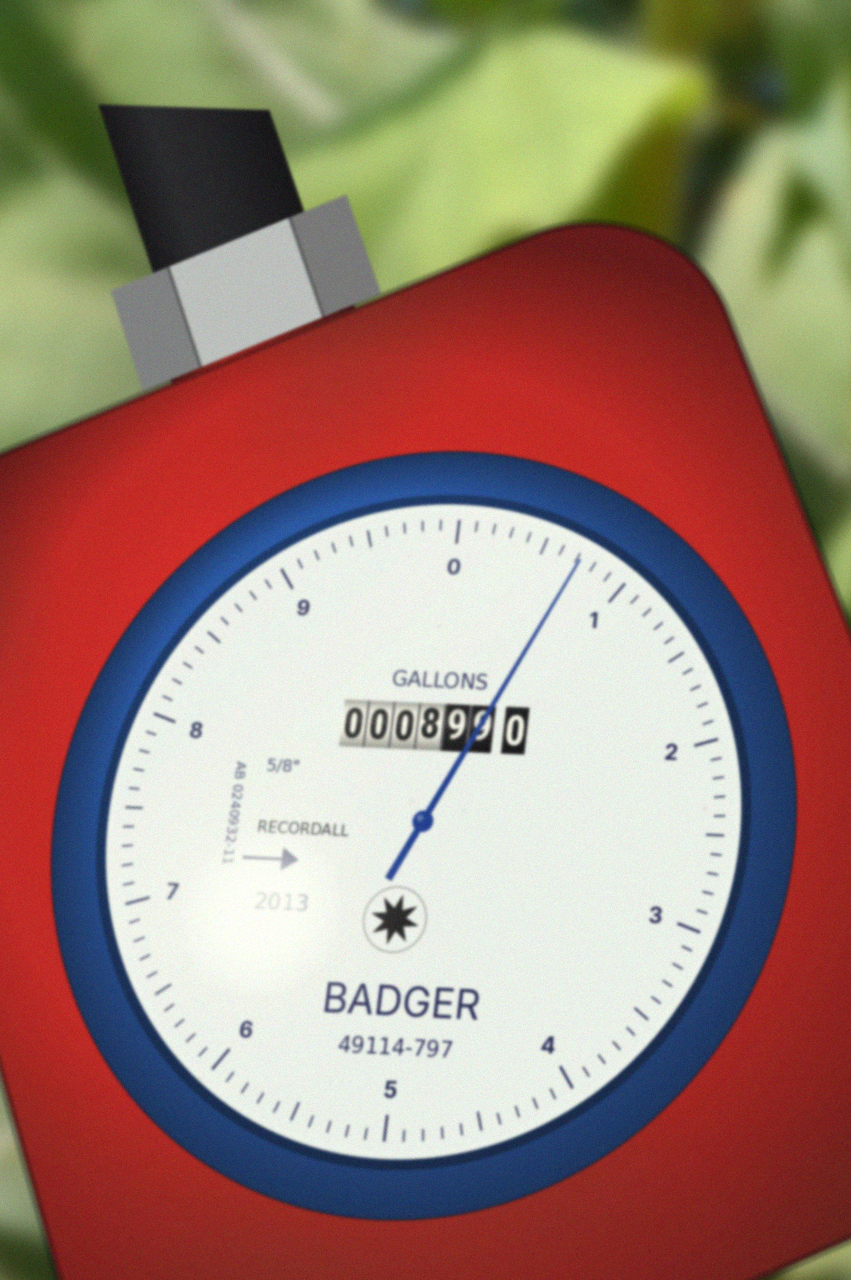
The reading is 8990.7 gal
